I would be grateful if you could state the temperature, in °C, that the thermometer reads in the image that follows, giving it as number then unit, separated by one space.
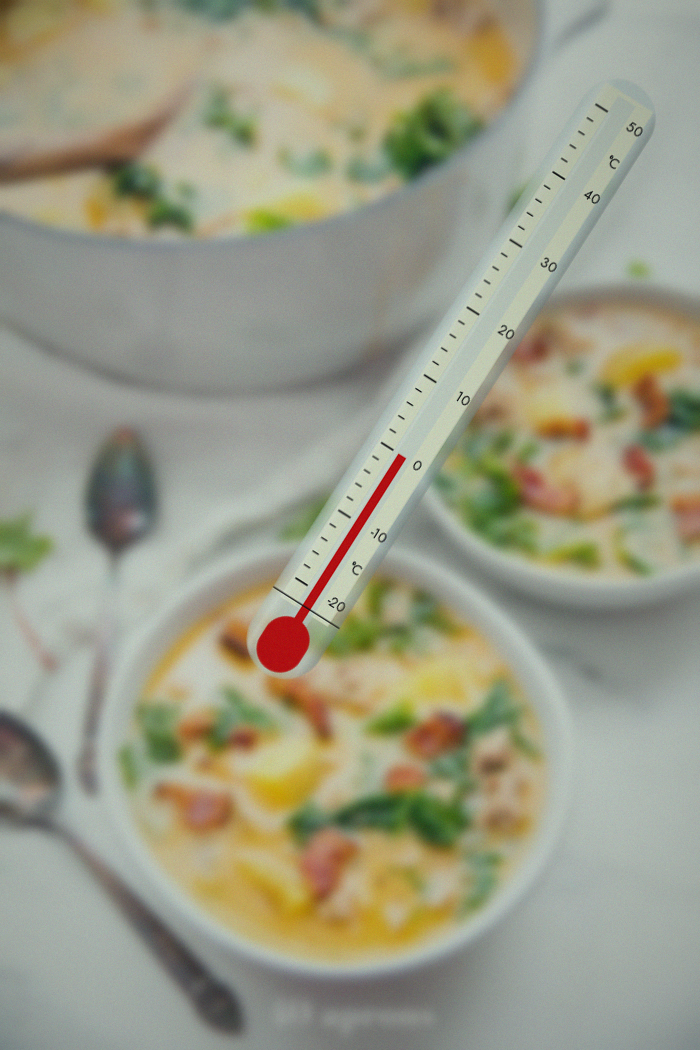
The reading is 0 °C
